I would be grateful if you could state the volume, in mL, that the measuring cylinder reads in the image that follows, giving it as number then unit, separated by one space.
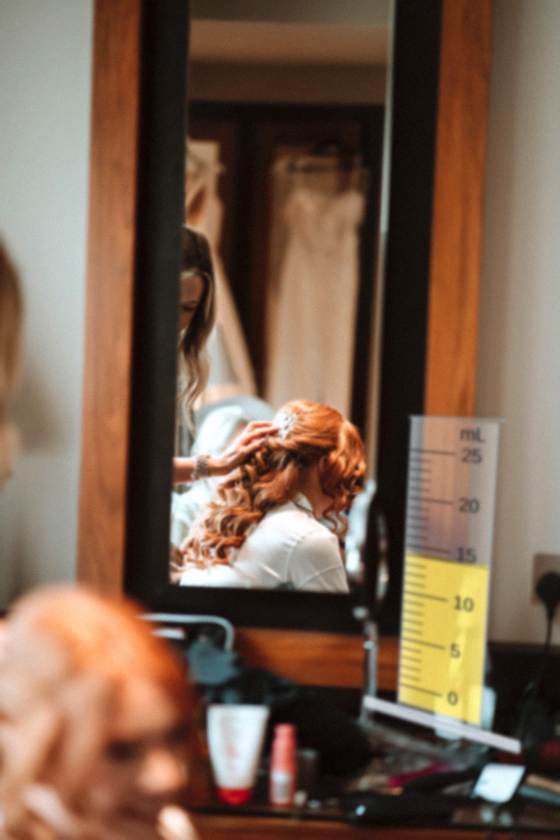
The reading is 14 mL
